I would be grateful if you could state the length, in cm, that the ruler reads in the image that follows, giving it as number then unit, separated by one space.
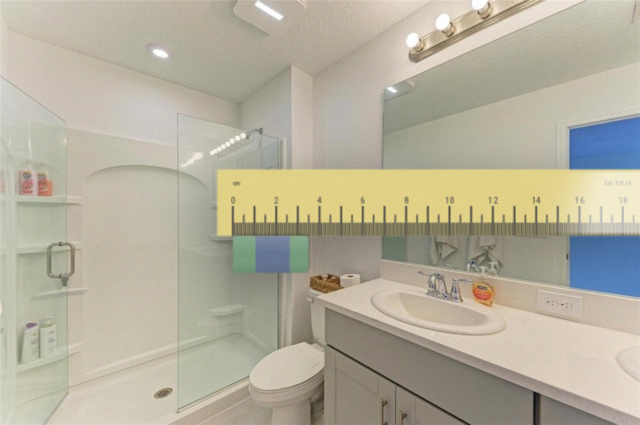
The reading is 3.5 cm
